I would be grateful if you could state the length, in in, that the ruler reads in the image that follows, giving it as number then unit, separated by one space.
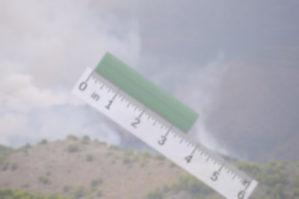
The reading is 3.5 in
